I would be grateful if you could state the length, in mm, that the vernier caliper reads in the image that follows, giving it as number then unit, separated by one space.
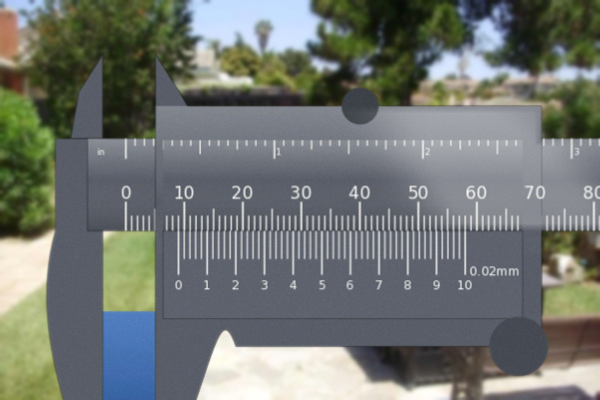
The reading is 9.0 mm
